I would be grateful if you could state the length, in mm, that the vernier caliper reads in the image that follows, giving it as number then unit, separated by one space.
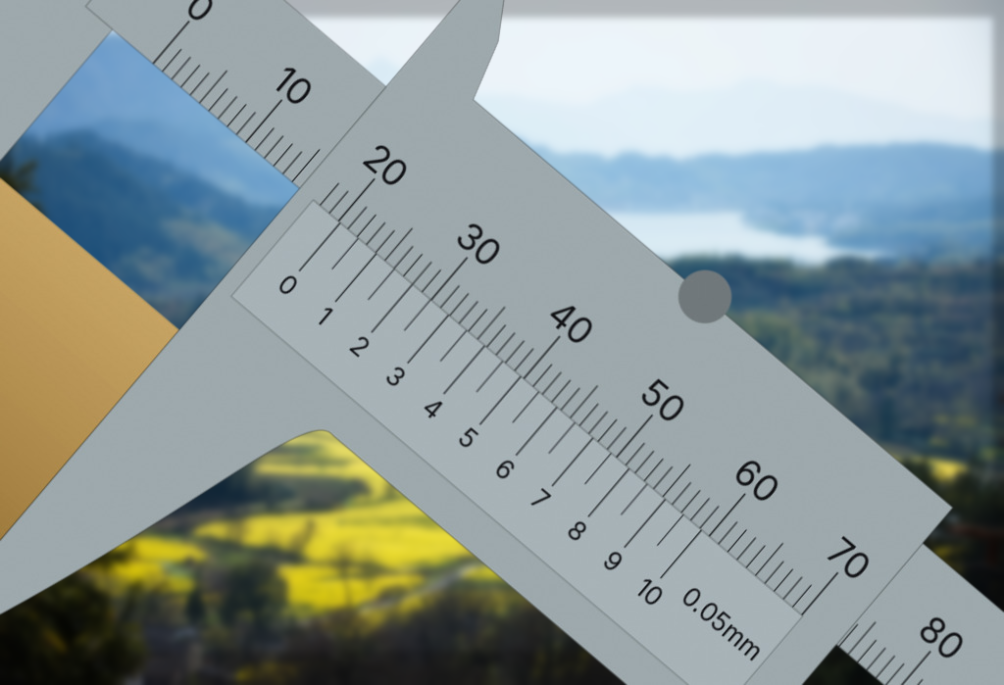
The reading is 20.2 mm
